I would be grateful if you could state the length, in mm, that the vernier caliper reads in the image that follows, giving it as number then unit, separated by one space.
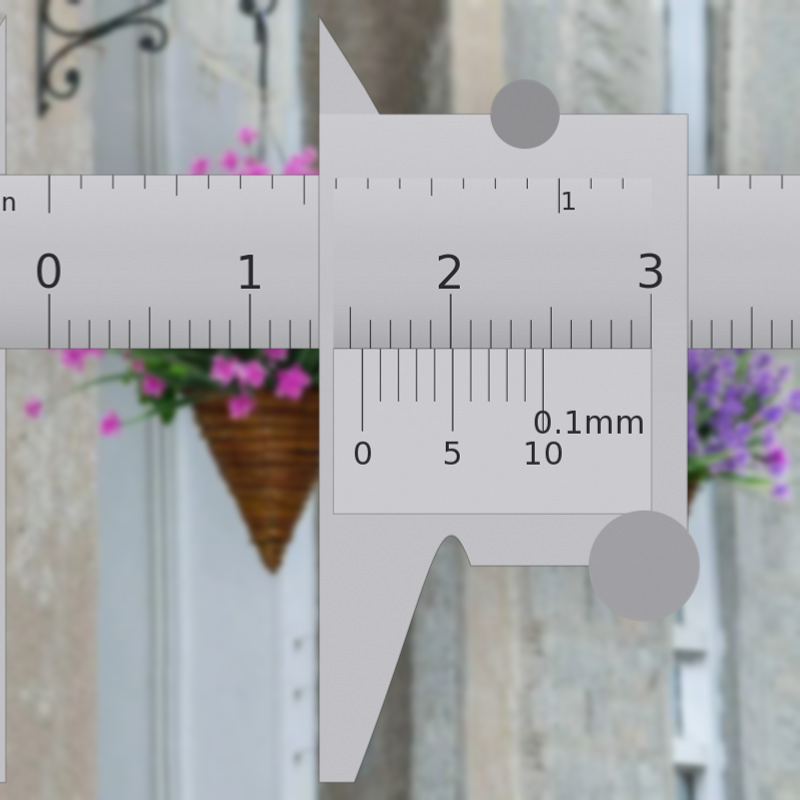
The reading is 15.6 mm
